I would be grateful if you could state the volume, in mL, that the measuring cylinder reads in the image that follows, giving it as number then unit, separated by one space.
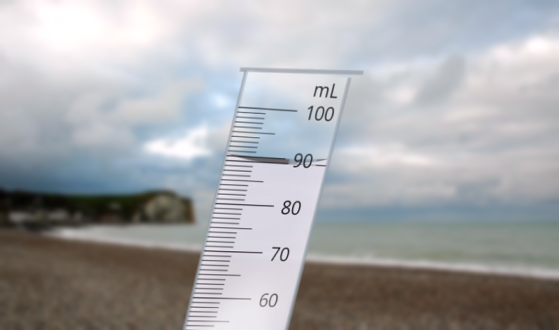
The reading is 89 mL
